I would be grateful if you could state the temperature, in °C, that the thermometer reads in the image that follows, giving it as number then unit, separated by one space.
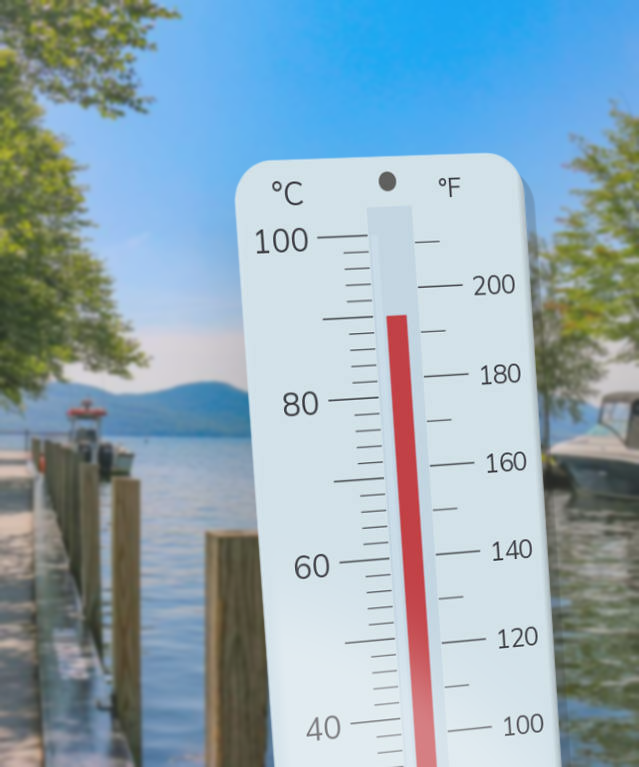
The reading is 90 °C
